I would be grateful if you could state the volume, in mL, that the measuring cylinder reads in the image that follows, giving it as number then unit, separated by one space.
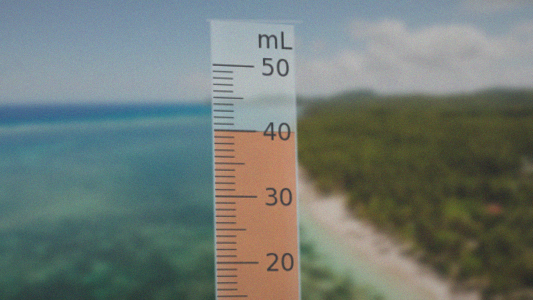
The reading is 40 mL
